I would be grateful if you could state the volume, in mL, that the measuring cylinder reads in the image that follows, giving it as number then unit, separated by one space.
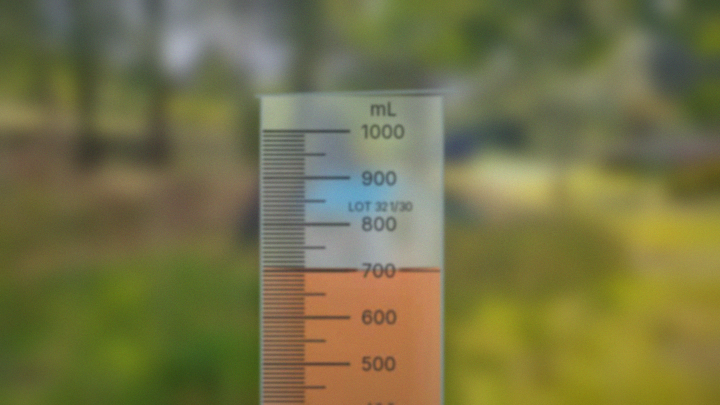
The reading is 700 mL
